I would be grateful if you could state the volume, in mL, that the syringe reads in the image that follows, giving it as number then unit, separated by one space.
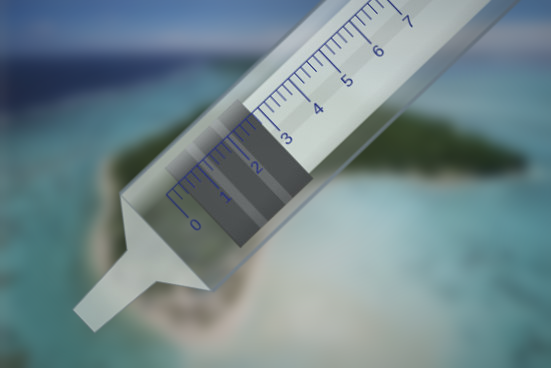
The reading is 0.4 mL
